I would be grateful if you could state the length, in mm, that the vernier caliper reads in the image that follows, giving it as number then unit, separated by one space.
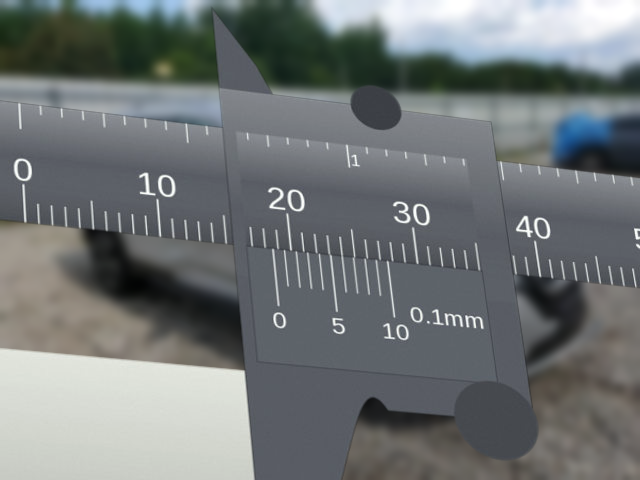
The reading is 18.6 mm
